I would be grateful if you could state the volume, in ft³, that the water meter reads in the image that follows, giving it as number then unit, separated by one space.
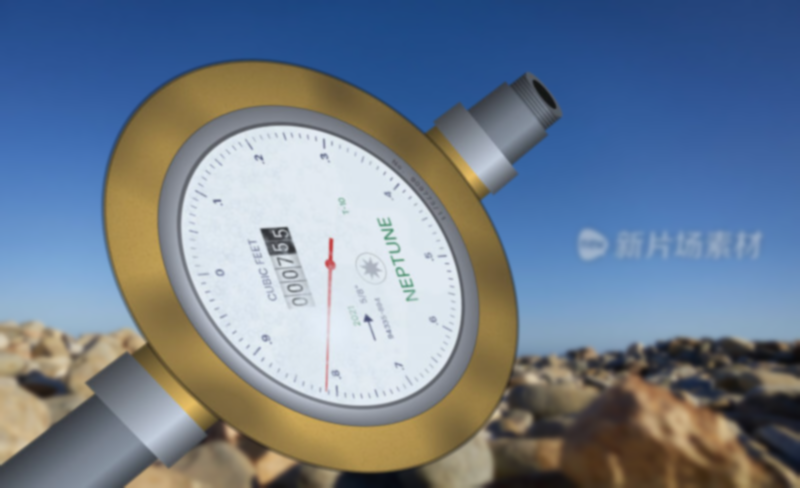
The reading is 754.81 ft³
